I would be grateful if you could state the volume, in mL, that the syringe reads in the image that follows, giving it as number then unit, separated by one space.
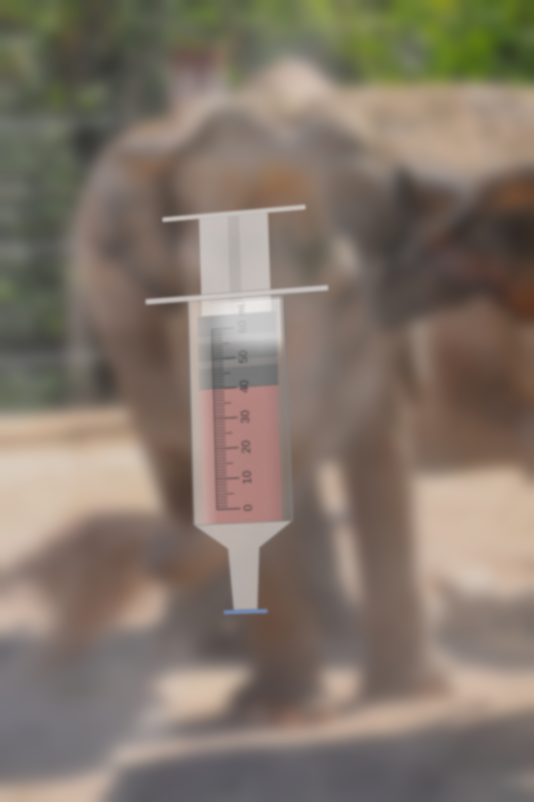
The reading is 40 mL
